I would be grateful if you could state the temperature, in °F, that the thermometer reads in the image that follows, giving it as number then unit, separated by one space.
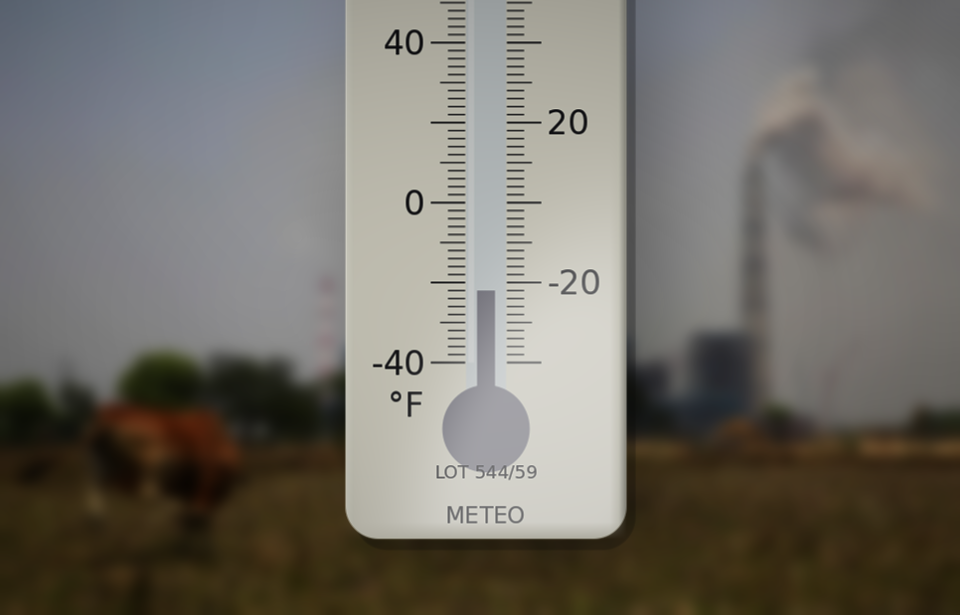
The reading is -22 °F
